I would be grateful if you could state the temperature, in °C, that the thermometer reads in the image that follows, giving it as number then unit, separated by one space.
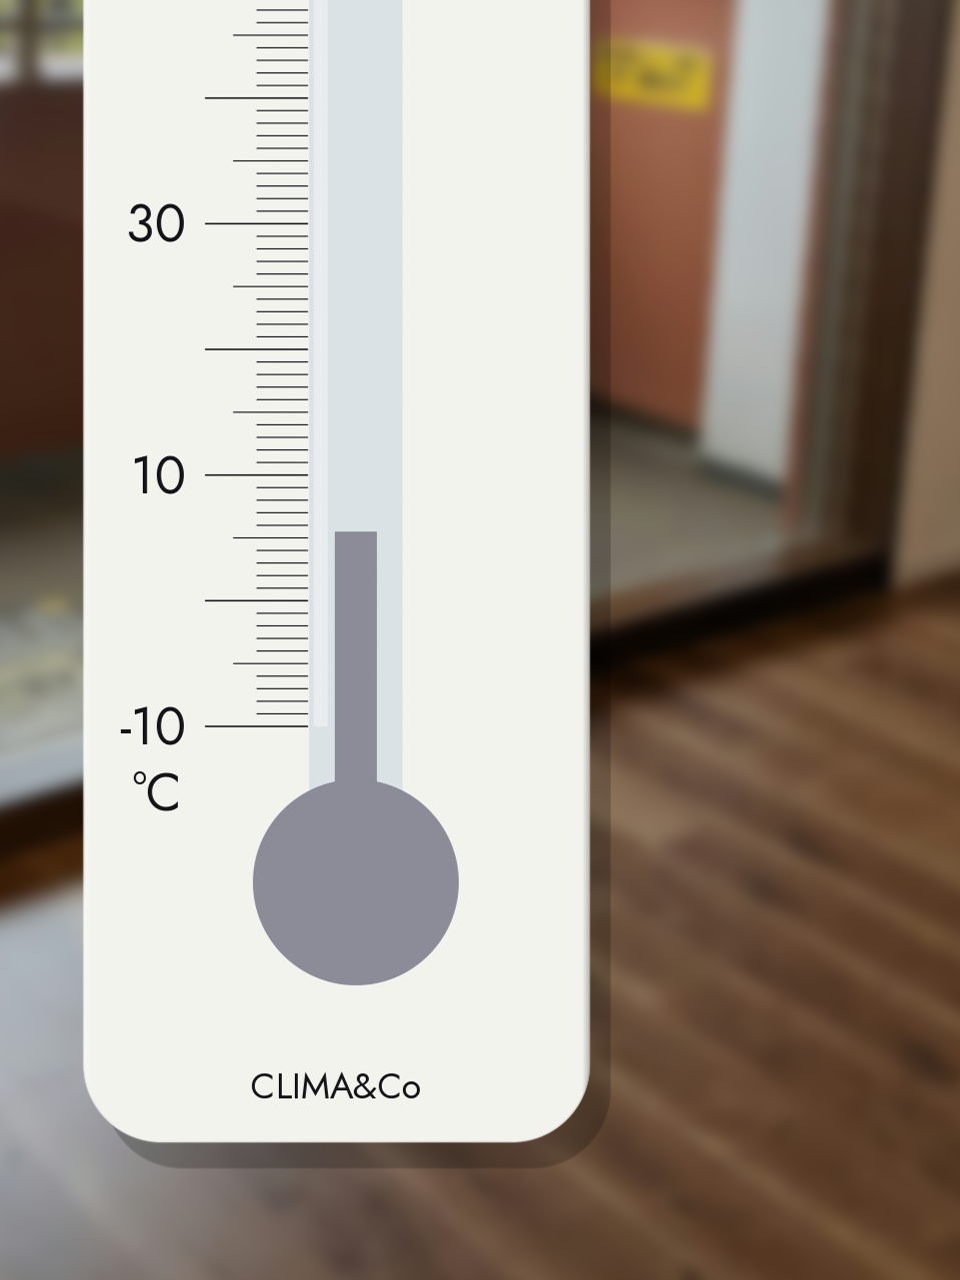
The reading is 5.5 °C
